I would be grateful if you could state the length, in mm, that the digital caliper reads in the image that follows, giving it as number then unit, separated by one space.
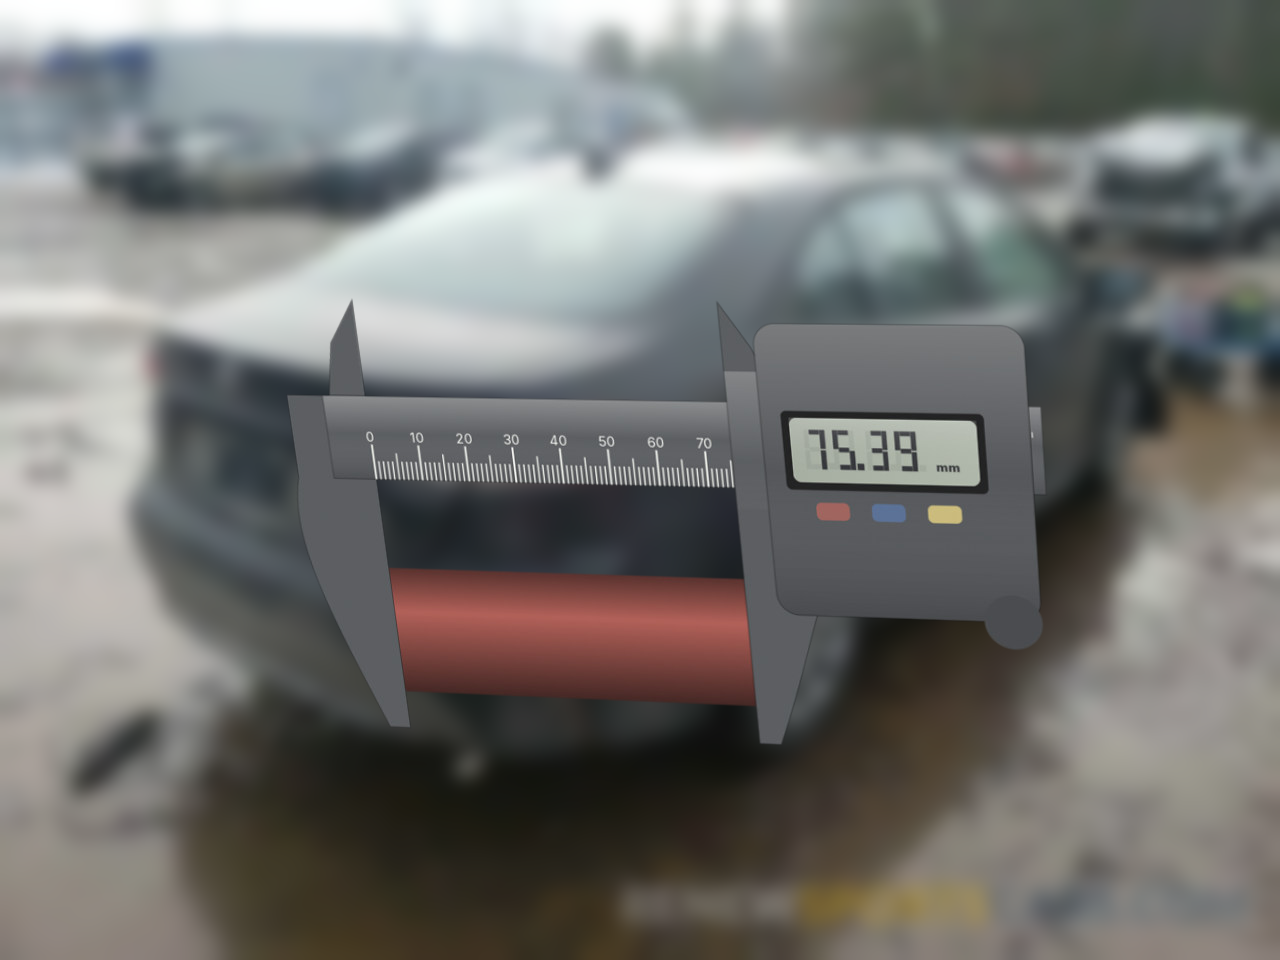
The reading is 75.39 mm
